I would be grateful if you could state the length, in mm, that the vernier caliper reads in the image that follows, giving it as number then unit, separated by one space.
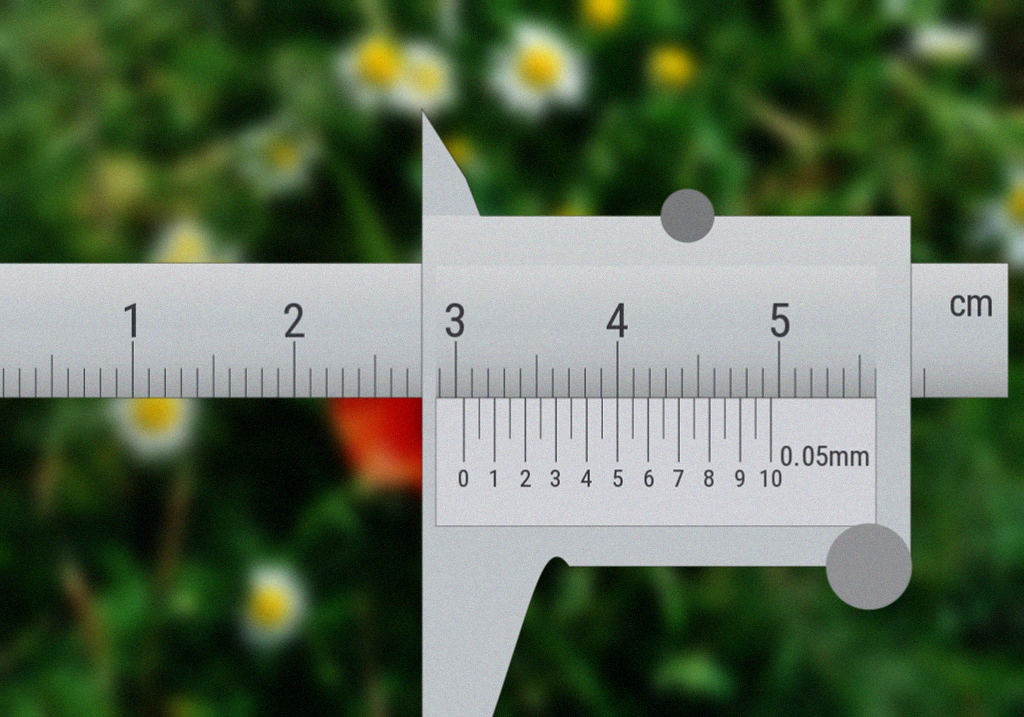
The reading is 30.5 mm
